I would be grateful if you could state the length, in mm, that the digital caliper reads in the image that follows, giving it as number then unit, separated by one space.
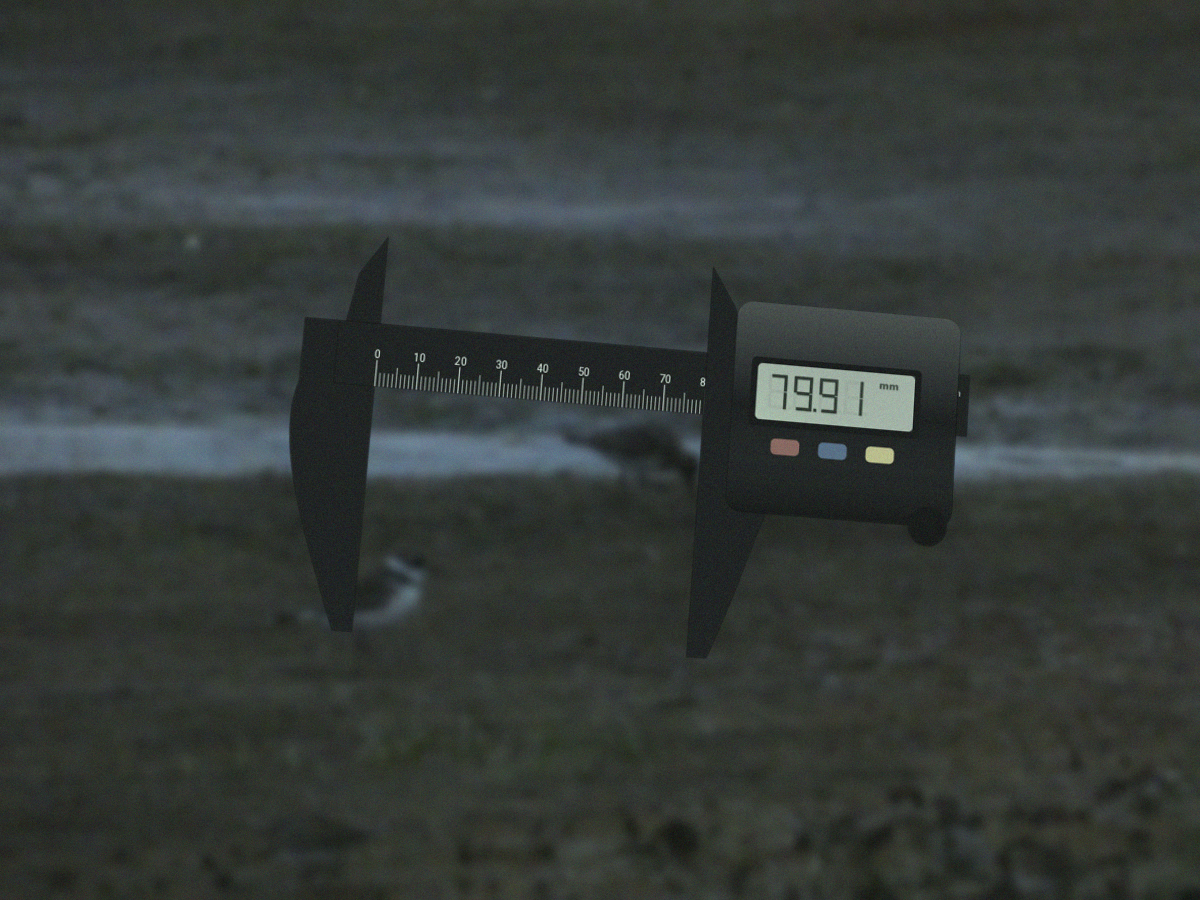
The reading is 79.91 mm
